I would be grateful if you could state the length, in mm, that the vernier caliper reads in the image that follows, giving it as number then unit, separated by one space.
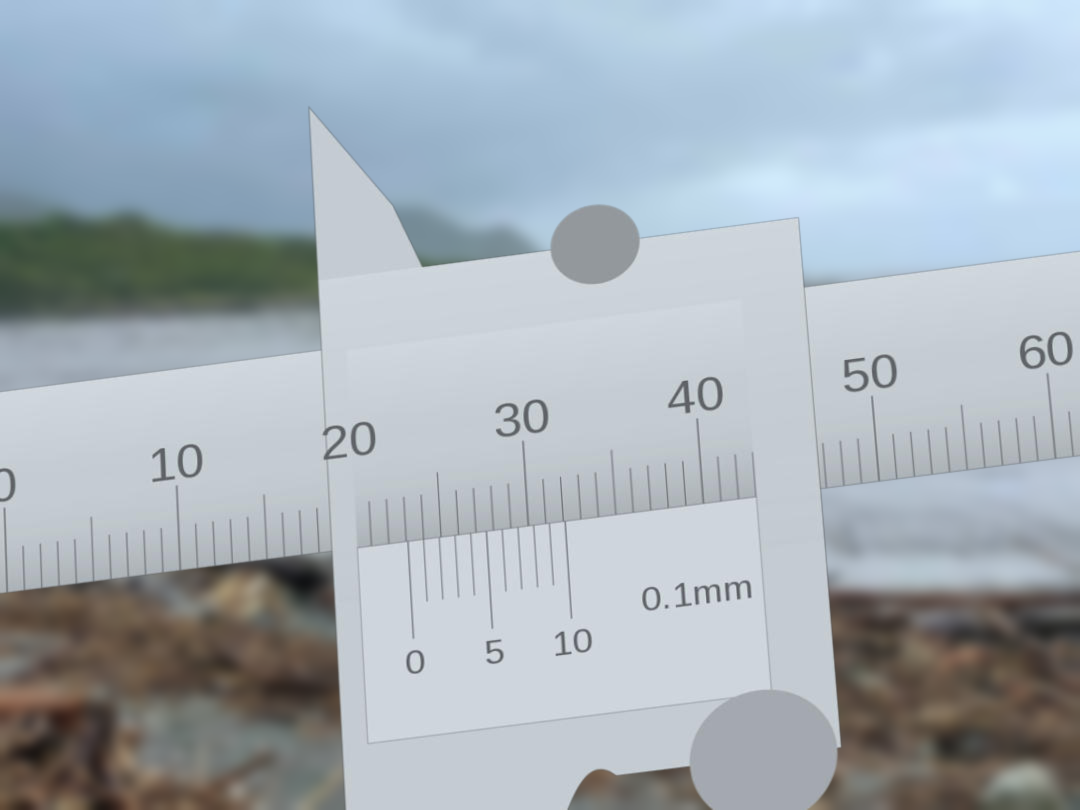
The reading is 23.1 mm
